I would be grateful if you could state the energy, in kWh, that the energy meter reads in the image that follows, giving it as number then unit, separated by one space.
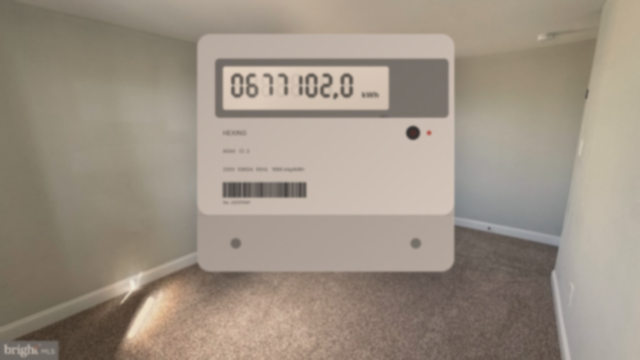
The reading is 677102.0 kWh
